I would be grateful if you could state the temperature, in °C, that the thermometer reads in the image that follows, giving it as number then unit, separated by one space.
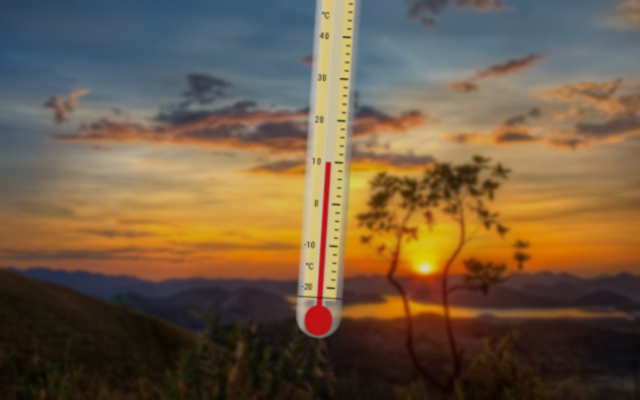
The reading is 10 °C
